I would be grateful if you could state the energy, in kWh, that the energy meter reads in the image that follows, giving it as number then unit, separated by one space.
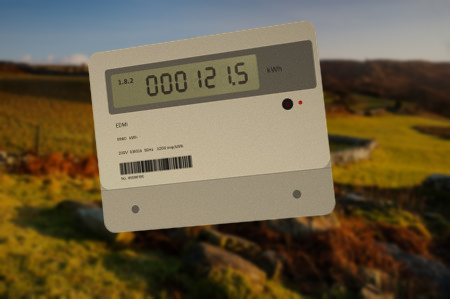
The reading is 121.5 kWh
